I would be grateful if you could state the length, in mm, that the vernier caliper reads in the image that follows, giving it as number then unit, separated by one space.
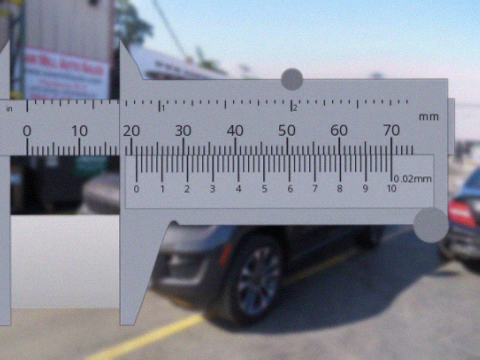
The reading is 21.0 mm
